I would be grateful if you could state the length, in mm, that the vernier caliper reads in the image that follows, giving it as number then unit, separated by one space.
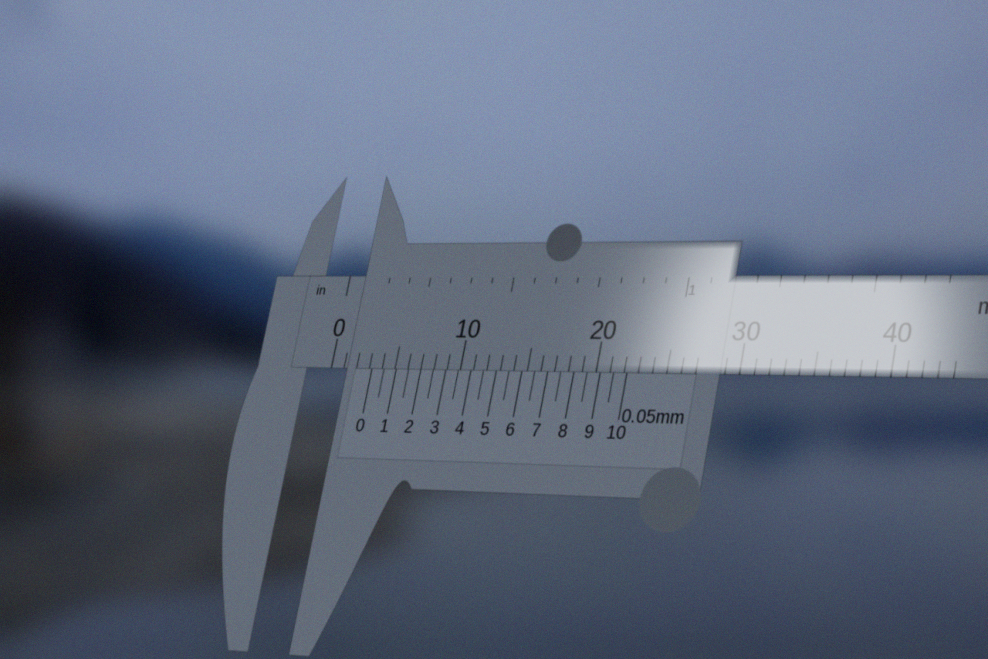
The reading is 3.2 mm
